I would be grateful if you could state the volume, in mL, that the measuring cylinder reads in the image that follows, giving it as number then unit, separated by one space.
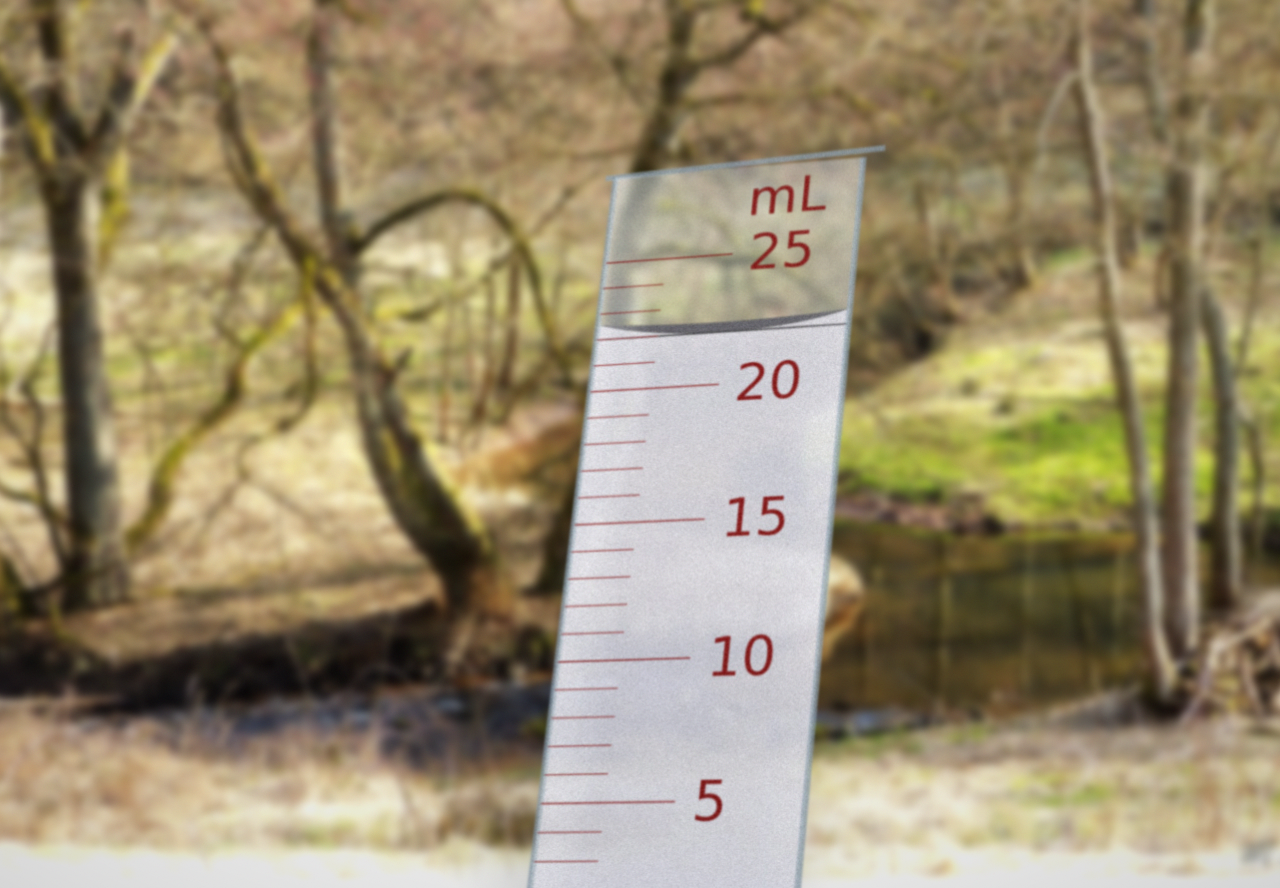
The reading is 22 mL
